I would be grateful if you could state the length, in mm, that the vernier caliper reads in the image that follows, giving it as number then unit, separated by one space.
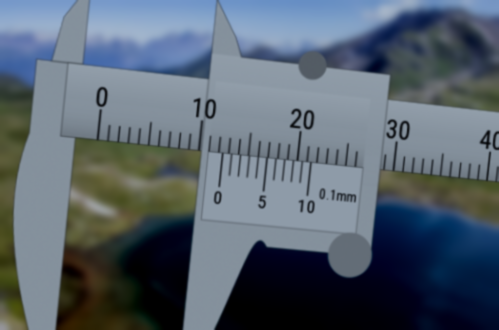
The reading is 12.4 mm
